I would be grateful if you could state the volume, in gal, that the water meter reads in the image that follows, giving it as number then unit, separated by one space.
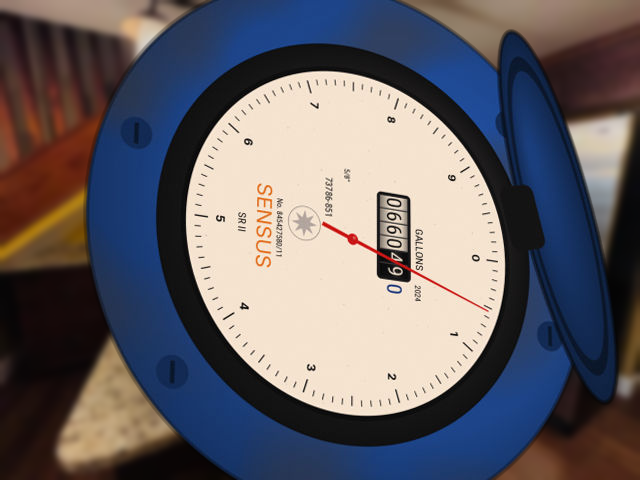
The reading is 660490.5 gal
